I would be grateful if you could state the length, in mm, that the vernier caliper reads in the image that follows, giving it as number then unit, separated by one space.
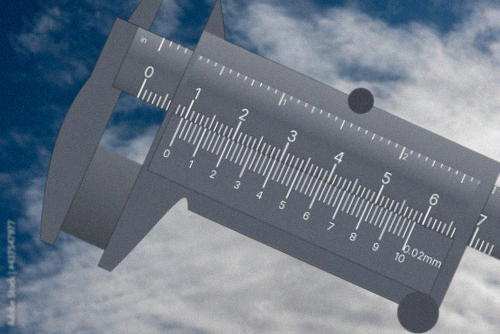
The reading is 9.5 mm
